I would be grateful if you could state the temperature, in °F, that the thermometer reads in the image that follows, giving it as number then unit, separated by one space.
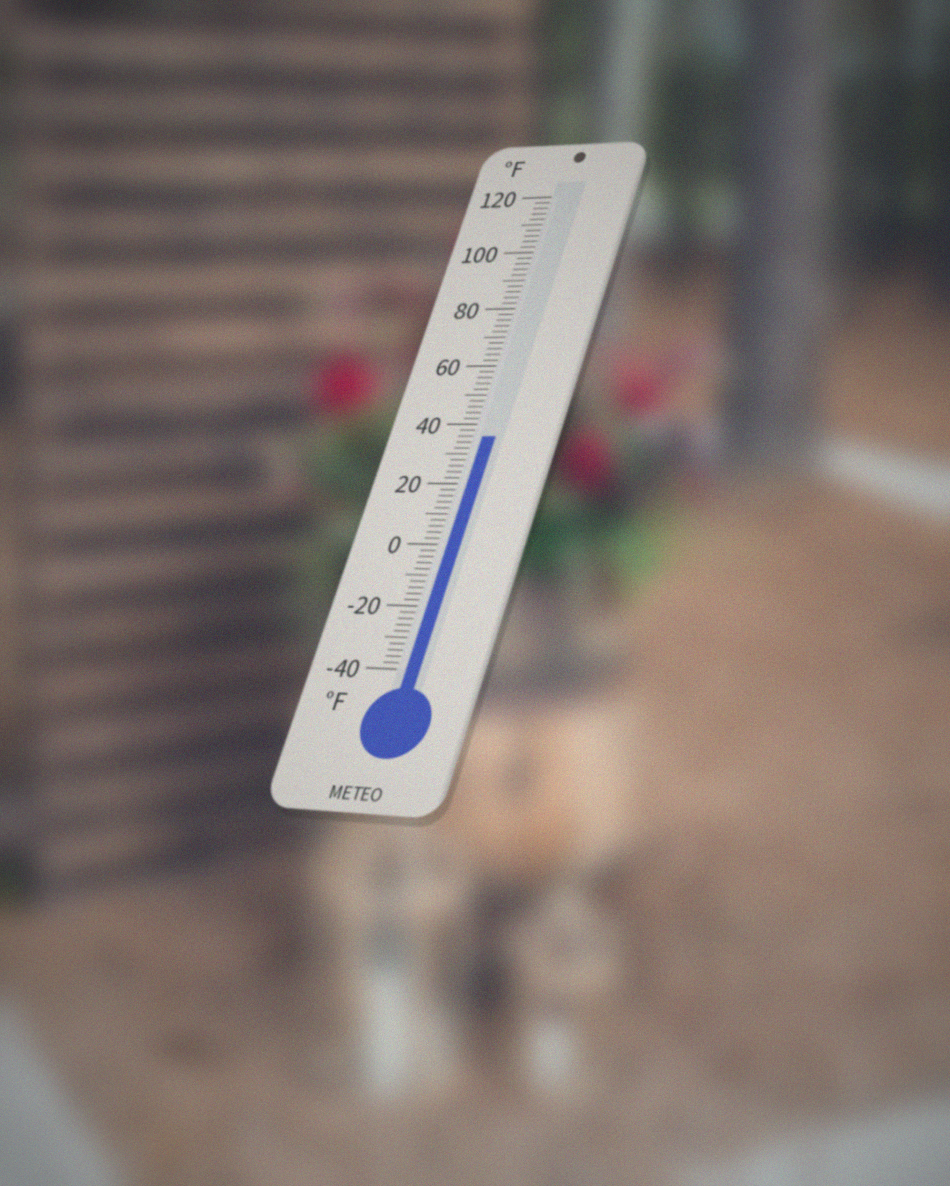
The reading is 36 °F
